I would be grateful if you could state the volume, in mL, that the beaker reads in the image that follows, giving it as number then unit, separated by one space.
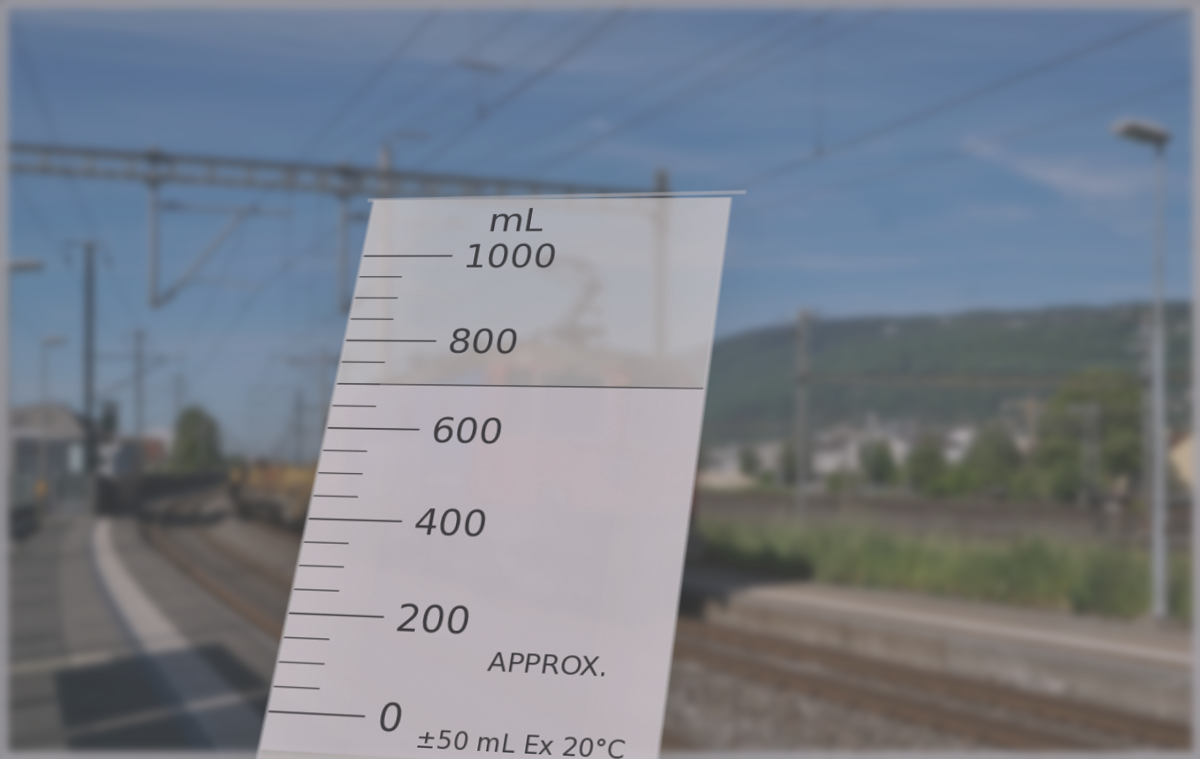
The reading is 700 mL
